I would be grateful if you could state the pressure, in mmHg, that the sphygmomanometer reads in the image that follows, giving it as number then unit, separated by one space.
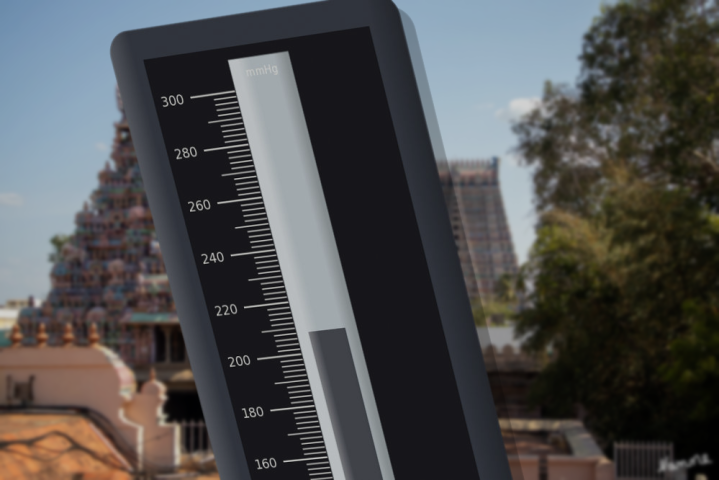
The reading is 208 mmHg
